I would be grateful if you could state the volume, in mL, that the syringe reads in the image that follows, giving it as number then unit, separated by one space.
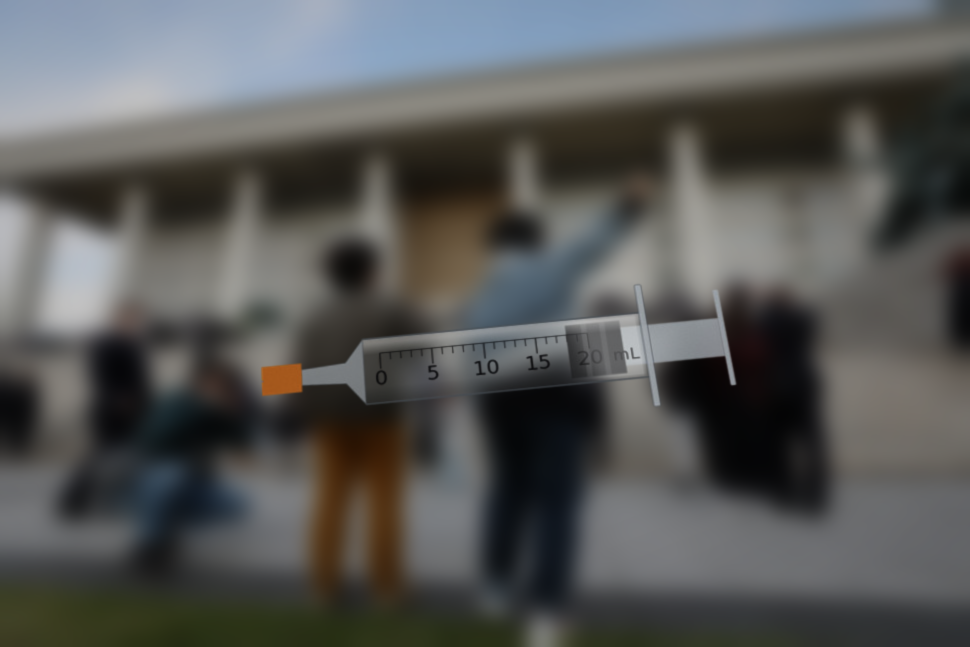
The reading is 18 mL
